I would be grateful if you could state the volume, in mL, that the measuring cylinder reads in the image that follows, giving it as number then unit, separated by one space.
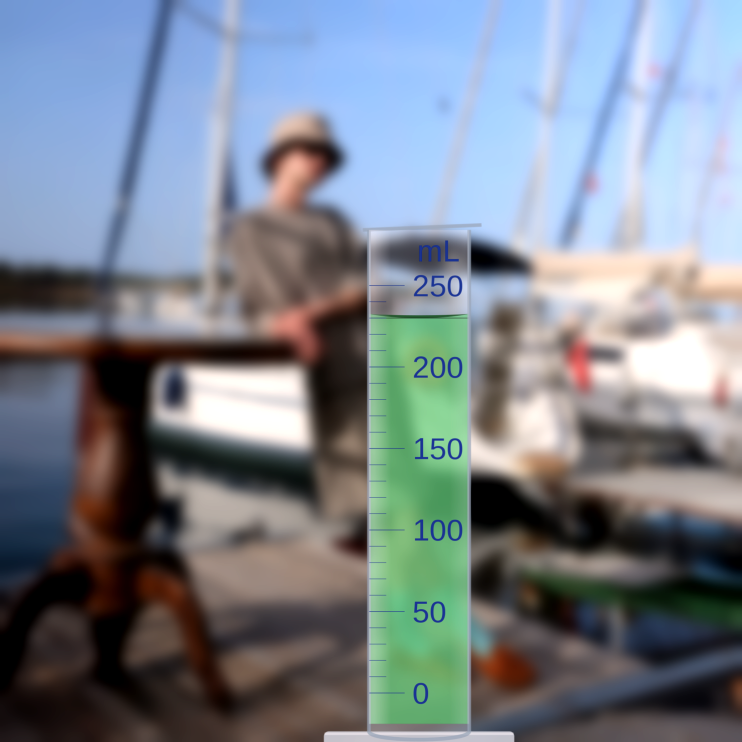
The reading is 230 mL
